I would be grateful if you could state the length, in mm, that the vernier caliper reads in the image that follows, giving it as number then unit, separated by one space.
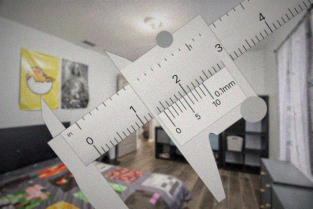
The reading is 14.6 mm
